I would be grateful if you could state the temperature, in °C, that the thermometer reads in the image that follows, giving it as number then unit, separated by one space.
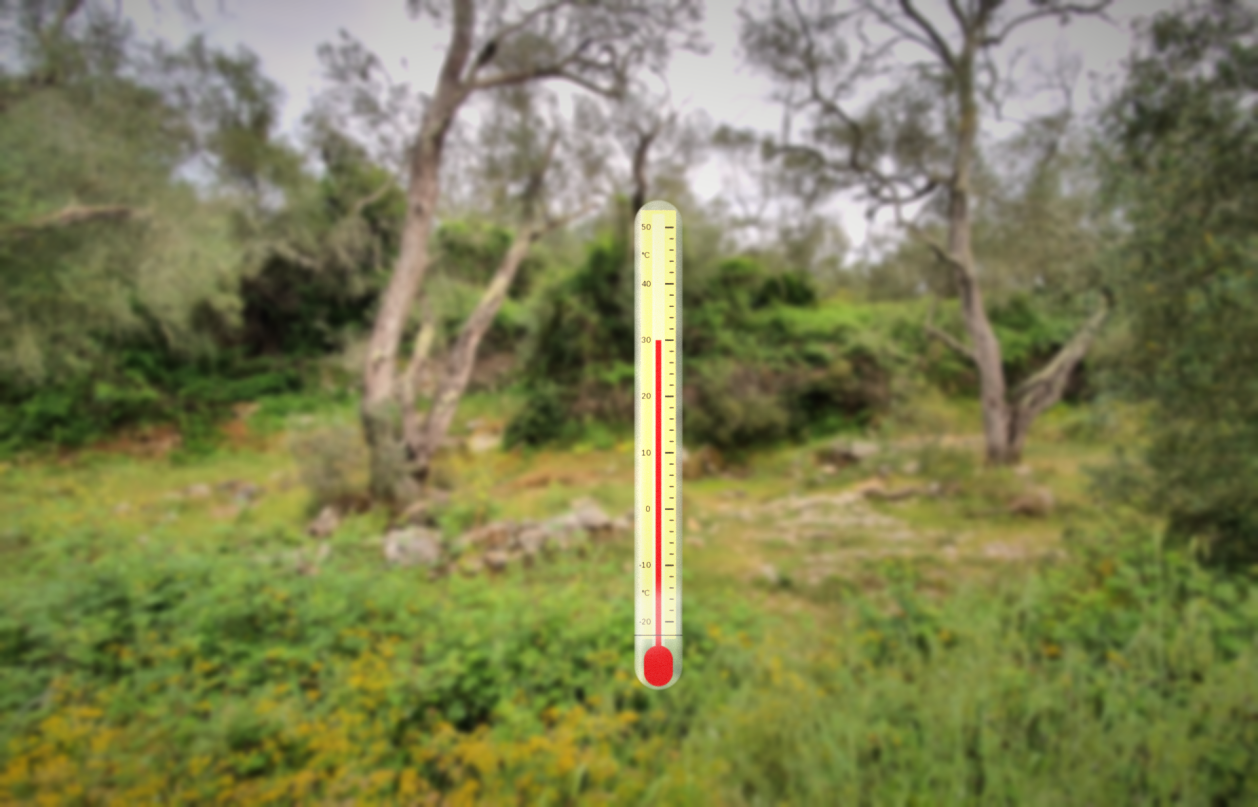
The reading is 30 °C
